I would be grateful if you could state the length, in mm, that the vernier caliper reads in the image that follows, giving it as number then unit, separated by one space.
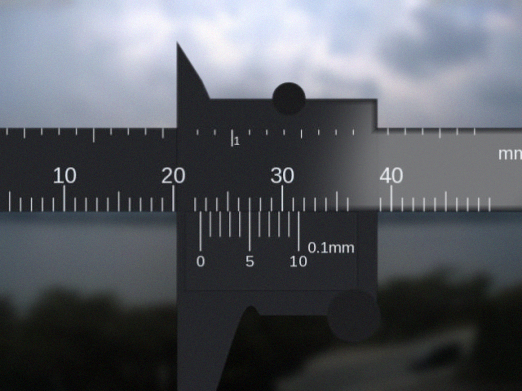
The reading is 22.5 mm
